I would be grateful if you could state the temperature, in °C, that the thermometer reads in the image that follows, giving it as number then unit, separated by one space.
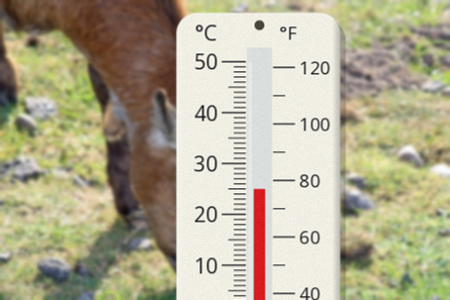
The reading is 25 °C
